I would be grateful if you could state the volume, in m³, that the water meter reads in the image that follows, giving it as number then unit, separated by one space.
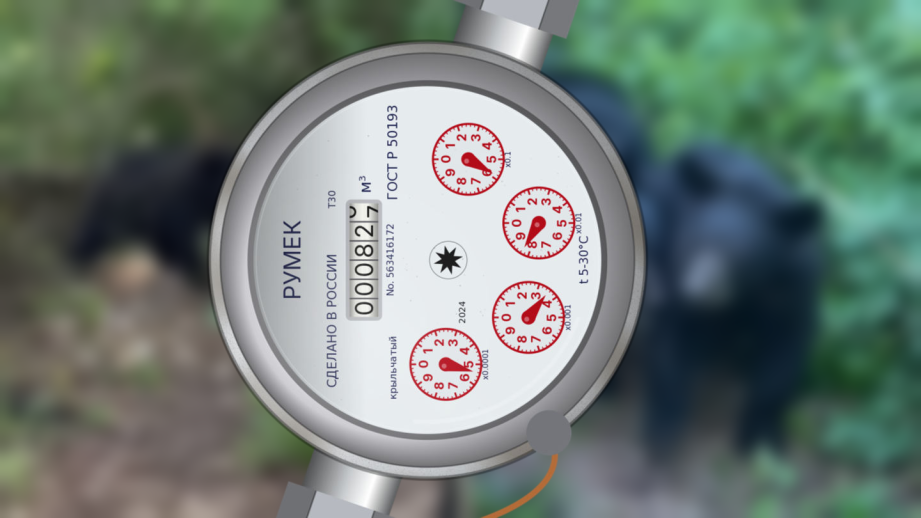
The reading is 826.5835 m³
